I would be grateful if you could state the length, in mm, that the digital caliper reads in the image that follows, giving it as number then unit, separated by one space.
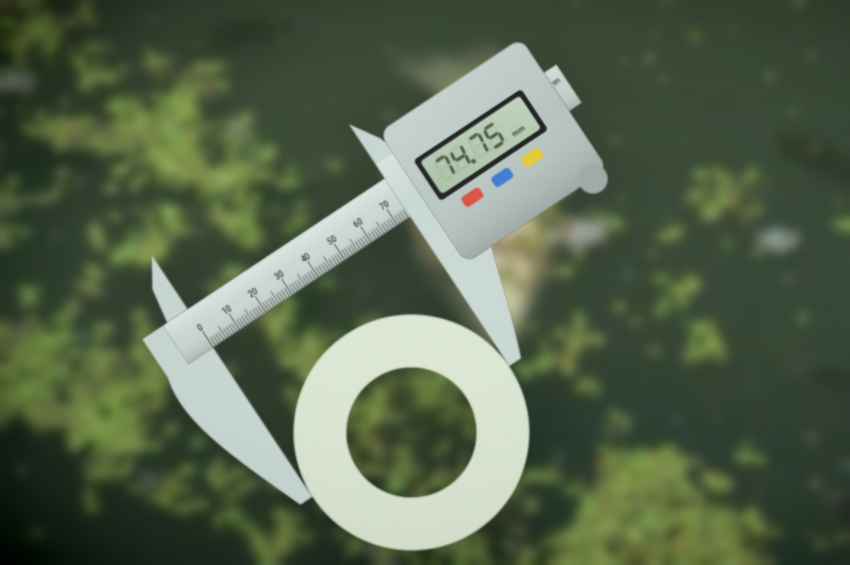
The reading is 74.75 mm
